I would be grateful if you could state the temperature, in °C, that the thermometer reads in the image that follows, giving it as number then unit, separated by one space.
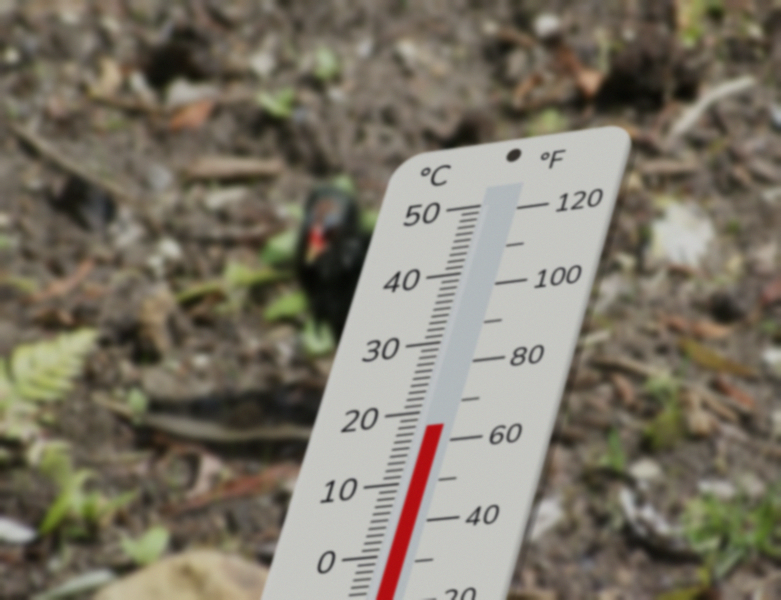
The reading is 18 °C
